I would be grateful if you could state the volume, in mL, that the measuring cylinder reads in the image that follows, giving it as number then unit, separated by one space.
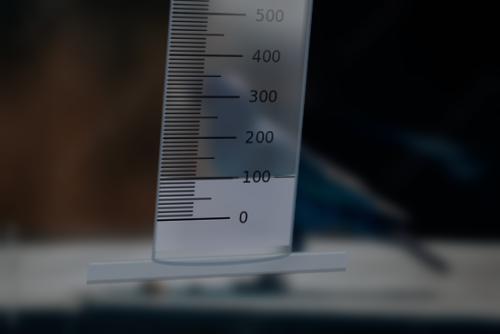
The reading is 100 mL
